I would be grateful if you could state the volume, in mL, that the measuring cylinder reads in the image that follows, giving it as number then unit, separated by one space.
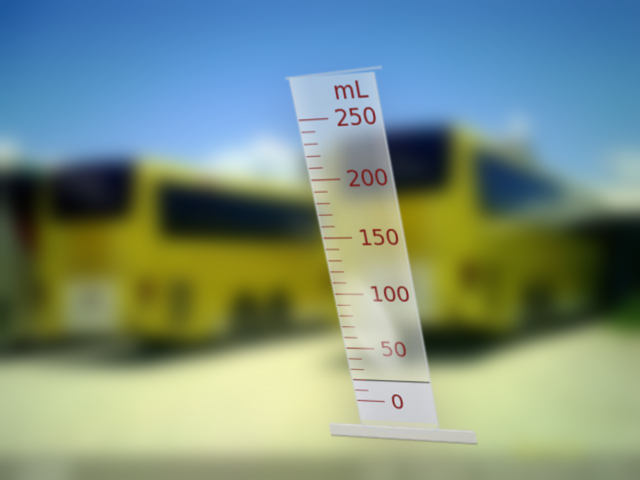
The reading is 20 mL
